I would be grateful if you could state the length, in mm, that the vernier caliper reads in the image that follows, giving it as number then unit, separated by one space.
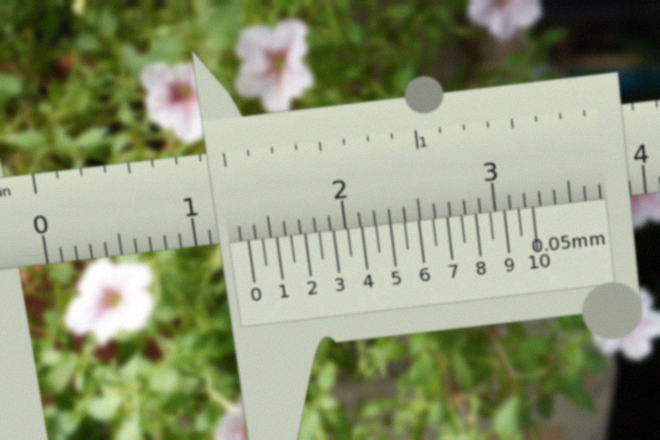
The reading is 13.5 mm
